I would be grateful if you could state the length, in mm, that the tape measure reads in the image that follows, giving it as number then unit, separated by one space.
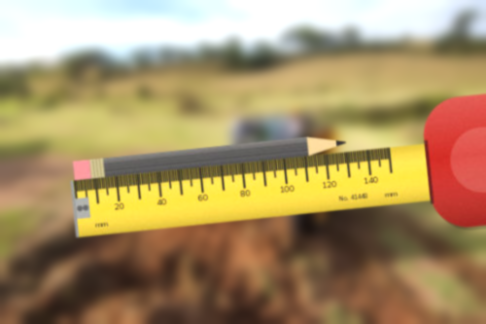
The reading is 130 mm
